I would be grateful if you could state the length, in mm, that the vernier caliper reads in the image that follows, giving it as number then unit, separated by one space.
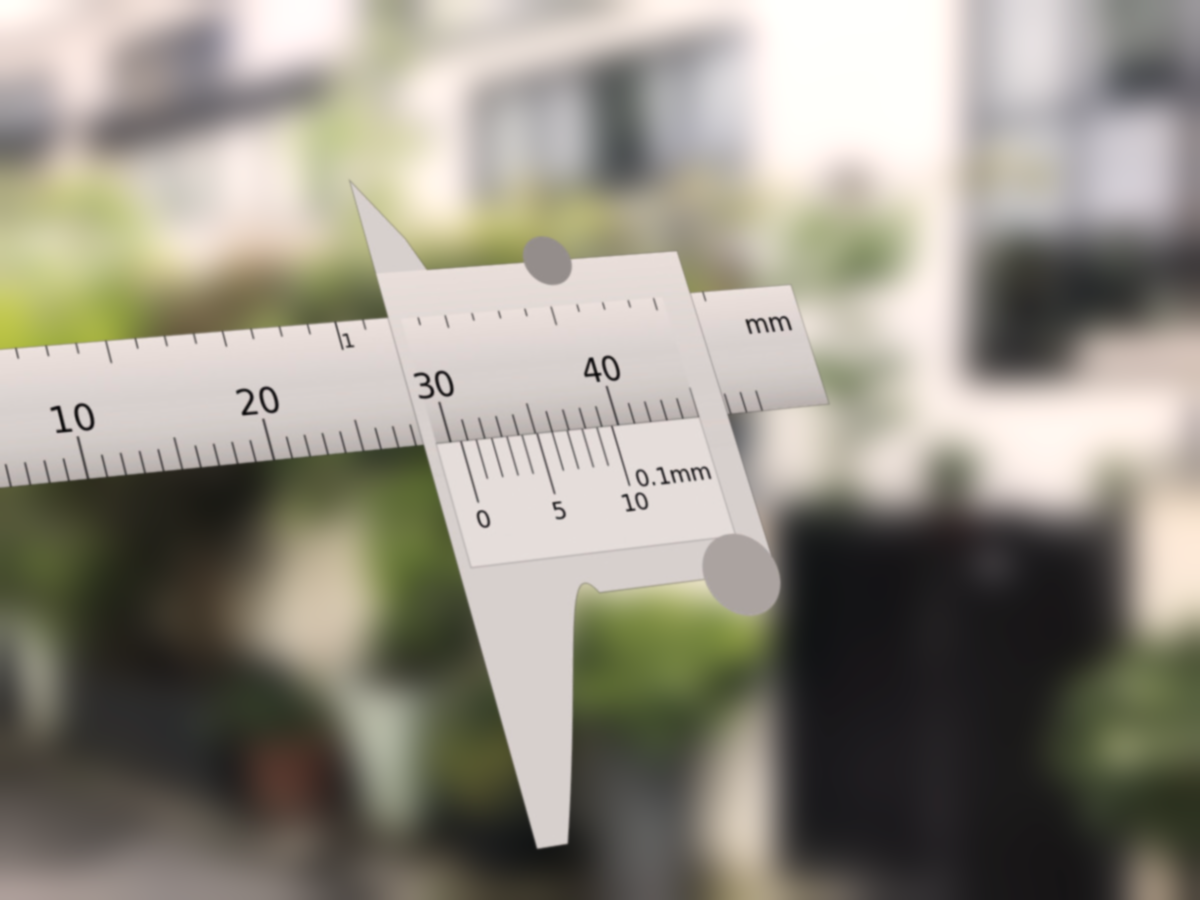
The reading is 30.6 mm
